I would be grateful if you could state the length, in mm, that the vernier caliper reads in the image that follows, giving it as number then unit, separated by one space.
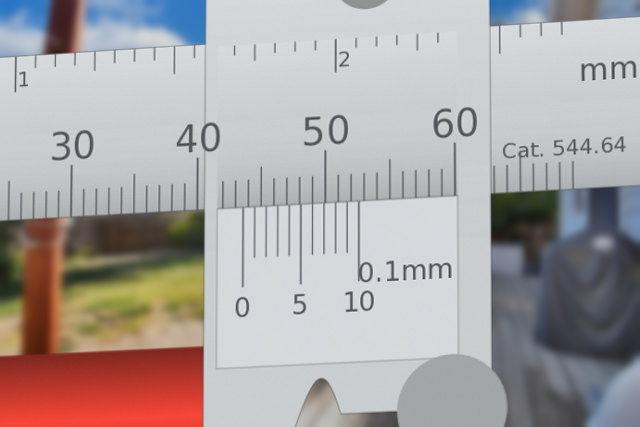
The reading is 43.6 mm
